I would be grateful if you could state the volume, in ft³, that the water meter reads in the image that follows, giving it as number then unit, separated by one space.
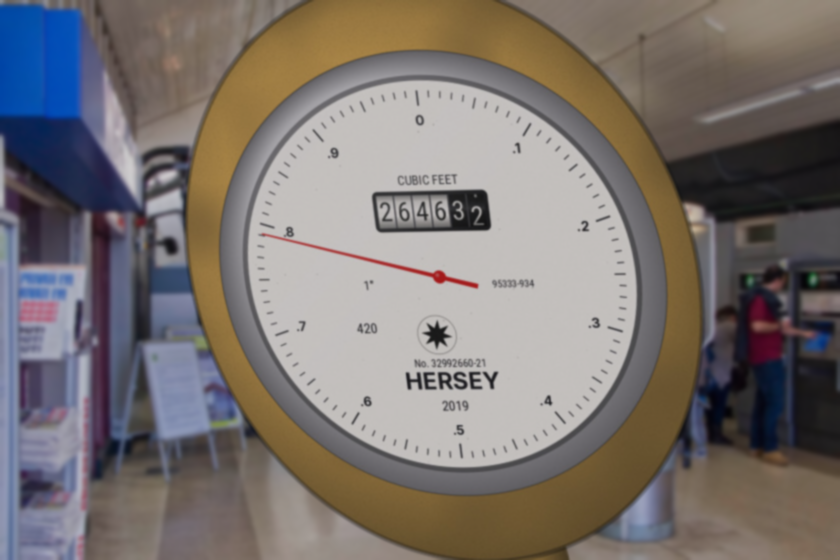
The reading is 264631.79 ft³
